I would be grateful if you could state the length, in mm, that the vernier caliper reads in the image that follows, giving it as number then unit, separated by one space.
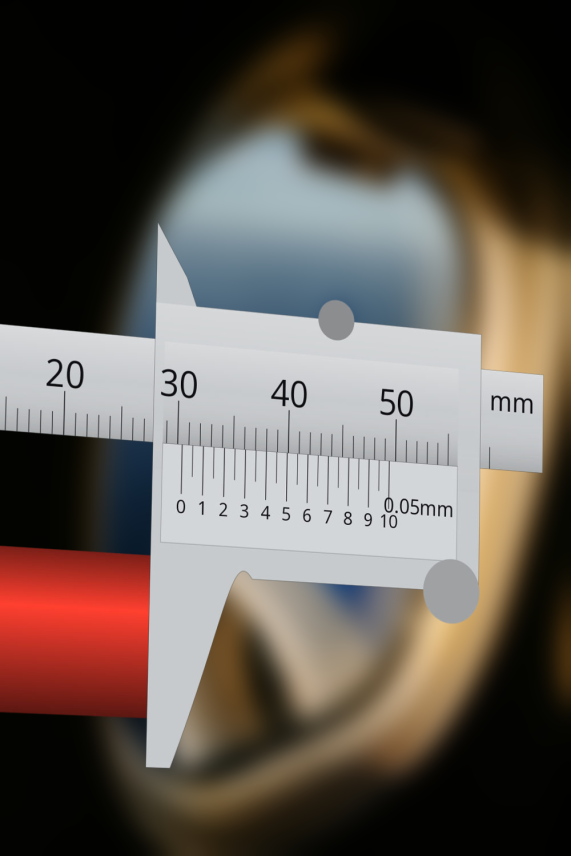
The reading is 30.4 mm
